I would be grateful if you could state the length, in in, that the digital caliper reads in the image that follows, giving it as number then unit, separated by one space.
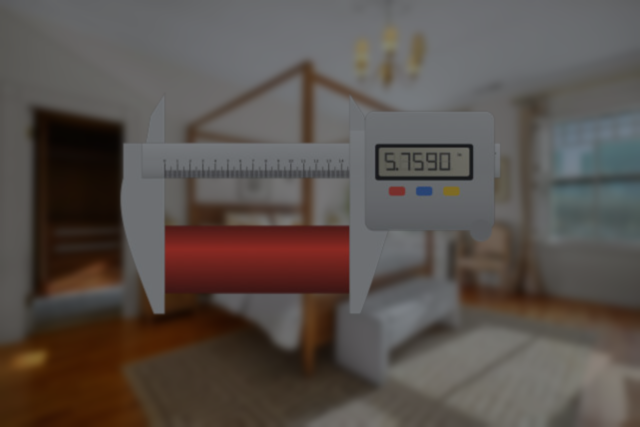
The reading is 5.7590 in
